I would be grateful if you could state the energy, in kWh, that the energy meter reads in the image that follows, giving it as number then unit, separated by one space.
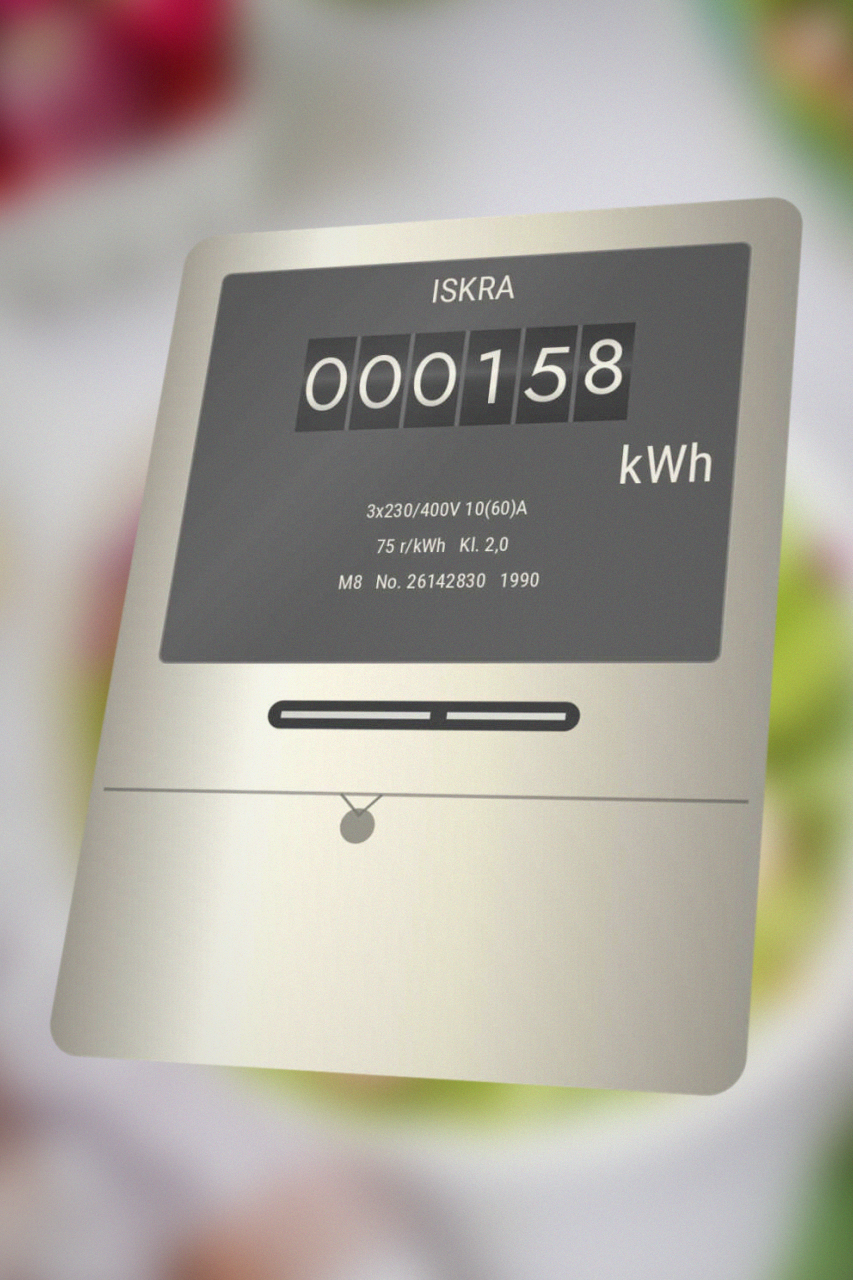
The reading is 158 kWh
